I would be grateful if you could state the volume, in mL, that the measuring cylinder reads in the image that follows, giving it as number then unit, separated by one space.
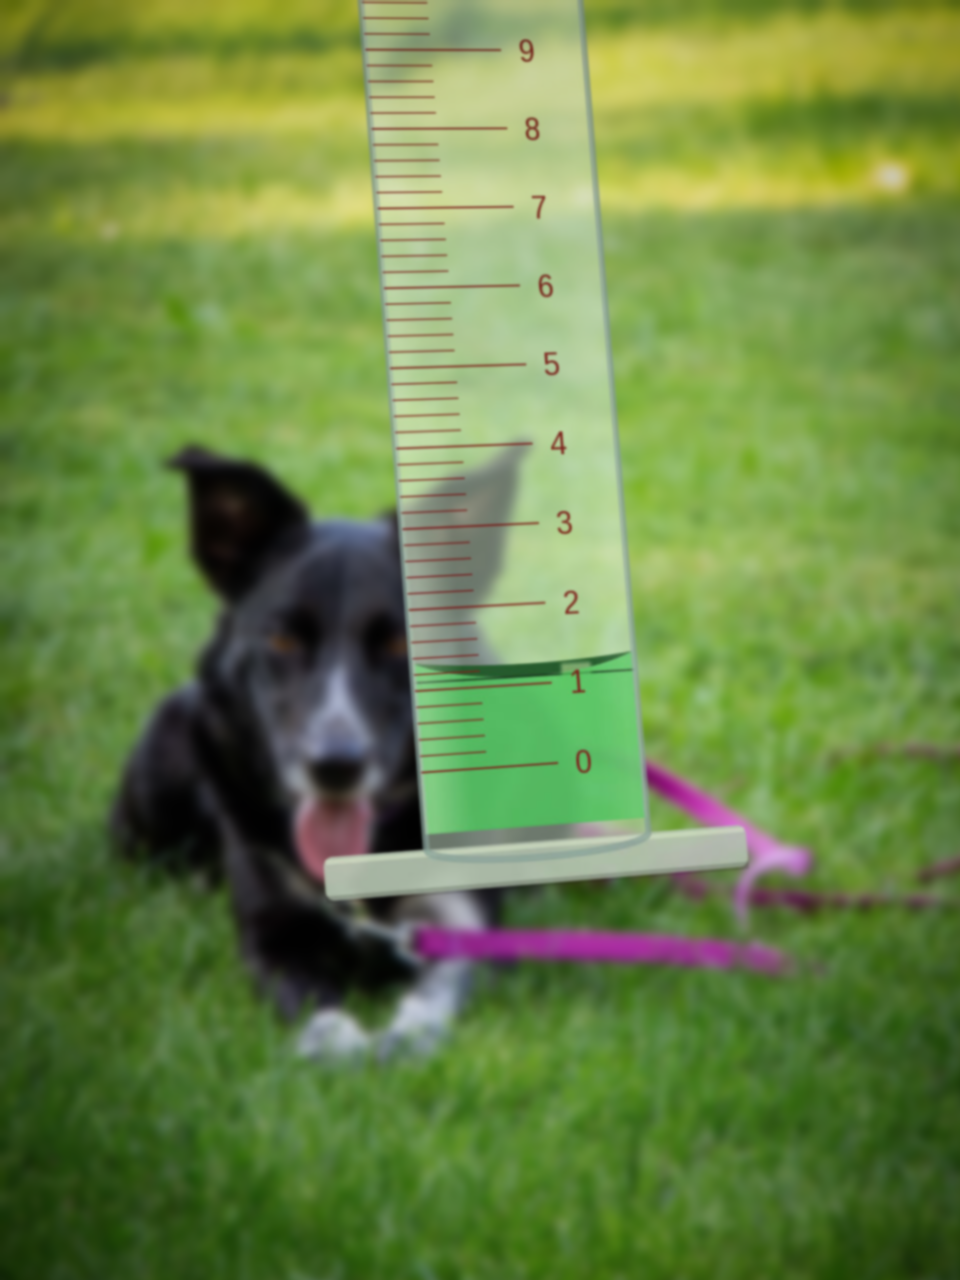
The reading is 1.1 mL
